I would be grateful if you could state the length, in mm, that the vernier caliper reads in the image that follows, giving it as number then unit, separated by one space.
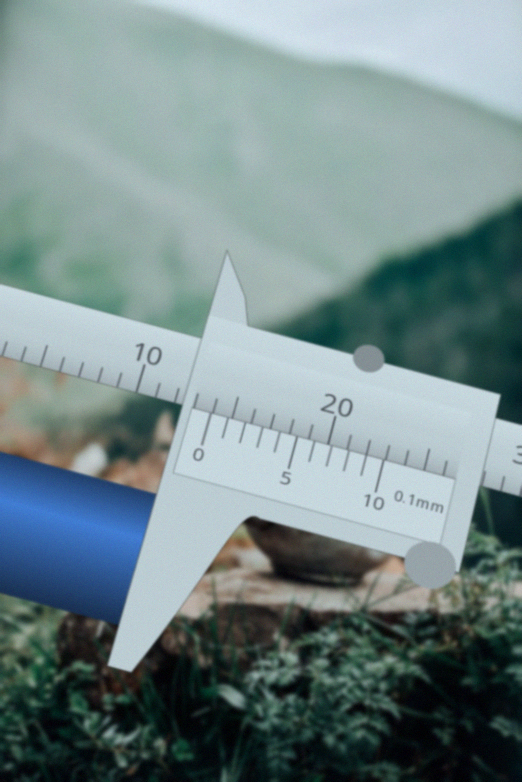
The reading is 13.9 mm
